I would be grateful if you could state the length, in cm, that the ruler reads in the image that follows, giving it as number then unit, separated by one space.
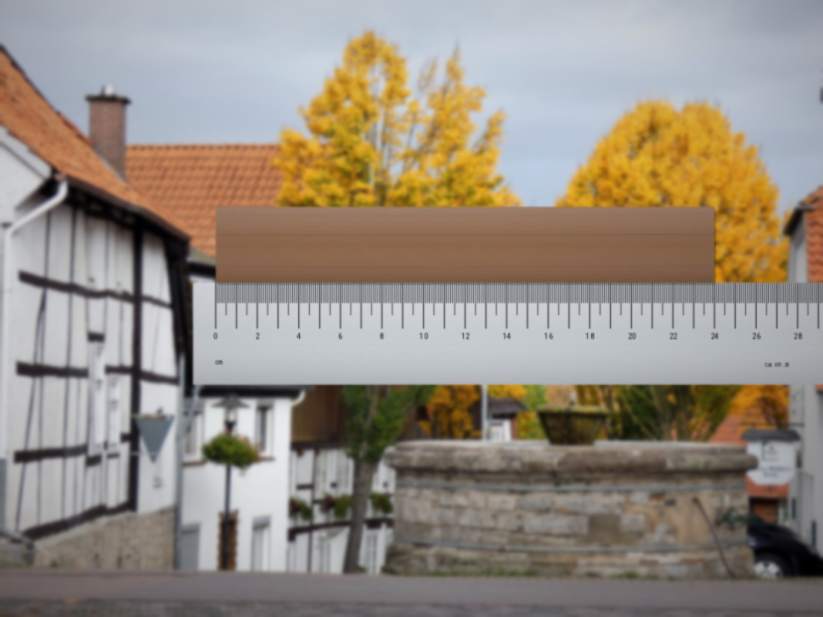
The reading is 24 cm
